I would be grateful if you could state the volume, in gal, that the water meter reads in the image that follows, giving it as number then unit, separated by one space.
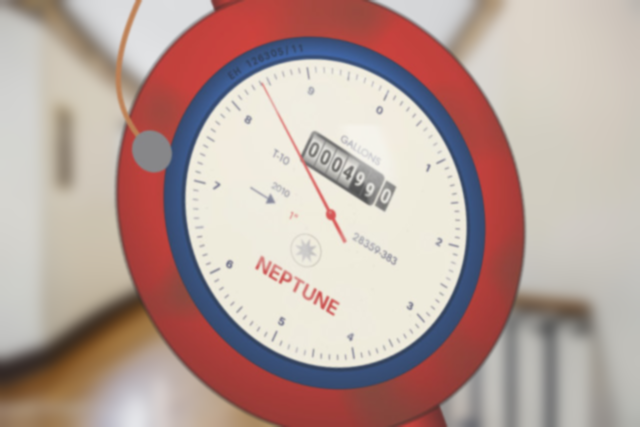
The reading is 4988.4 gal
